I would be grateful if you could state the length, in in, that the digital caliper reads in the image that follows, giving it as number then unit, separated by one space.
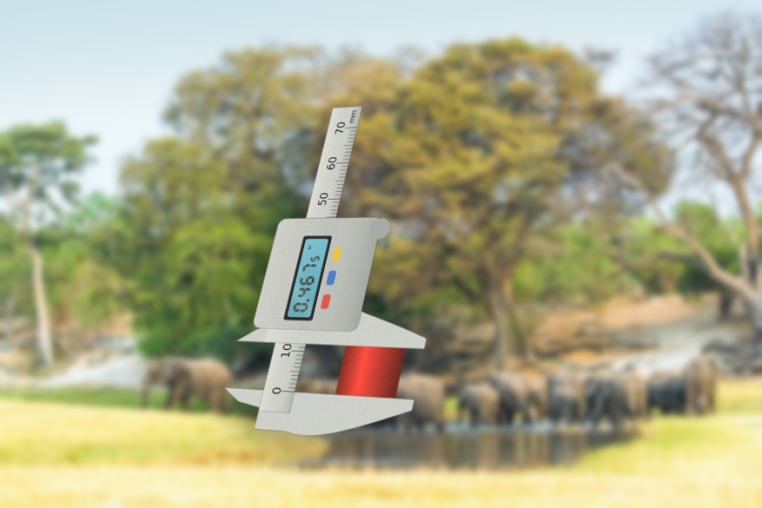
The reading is 0.4675 in
